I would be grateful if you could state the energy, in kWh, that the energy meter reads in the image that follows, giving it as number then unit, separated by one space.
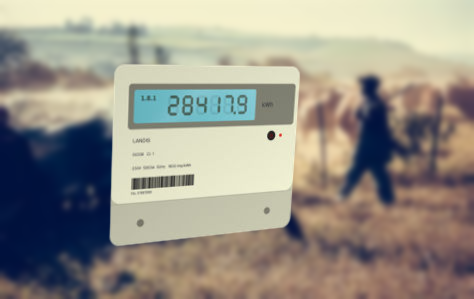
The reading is 28417.9 kWh
